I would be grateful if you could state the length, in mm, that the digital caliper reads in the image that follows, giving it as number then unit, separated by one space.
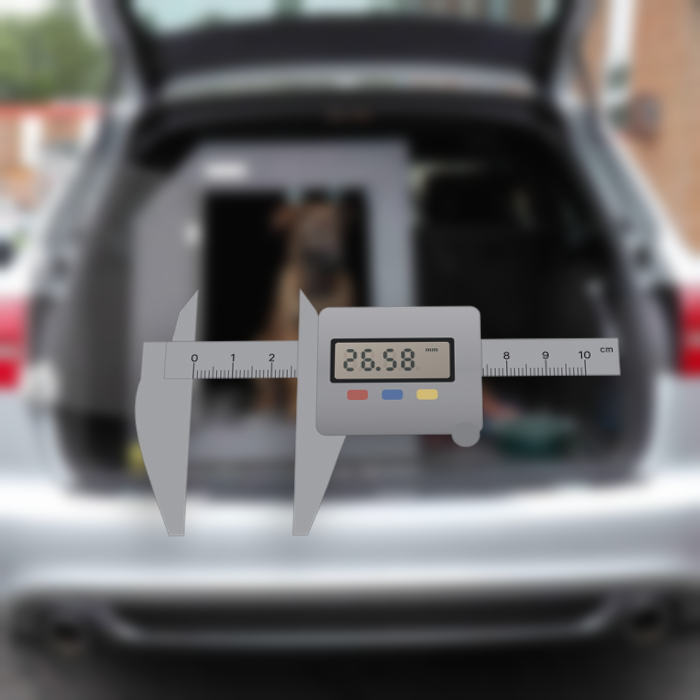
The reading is 26.58 mm
